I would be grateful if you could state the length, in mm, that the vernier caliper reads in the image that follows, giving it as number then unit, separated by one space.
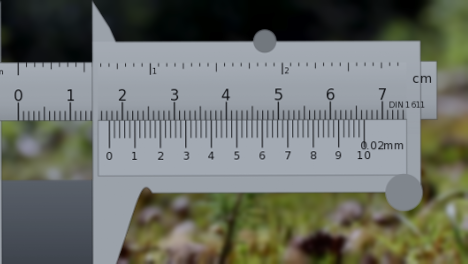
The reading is 17.5 mm
